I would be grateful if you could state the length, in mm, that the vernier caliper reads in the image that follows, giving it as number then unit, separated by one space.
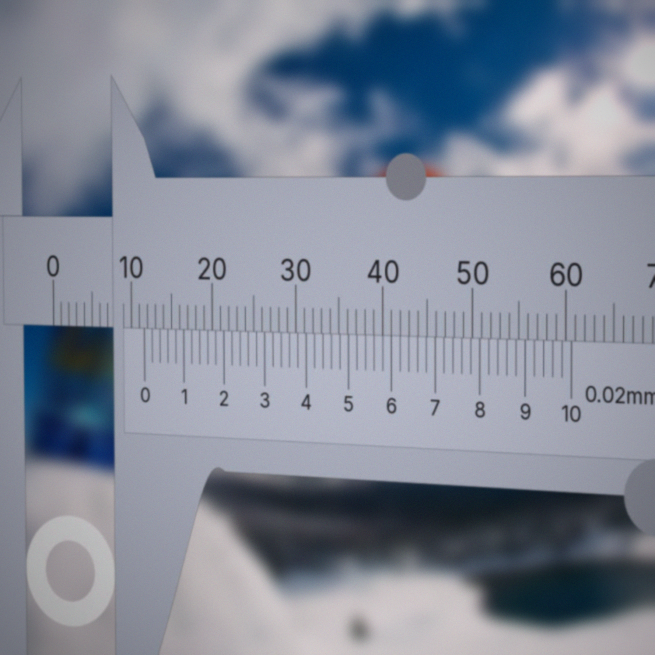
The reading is 11.6 mm
